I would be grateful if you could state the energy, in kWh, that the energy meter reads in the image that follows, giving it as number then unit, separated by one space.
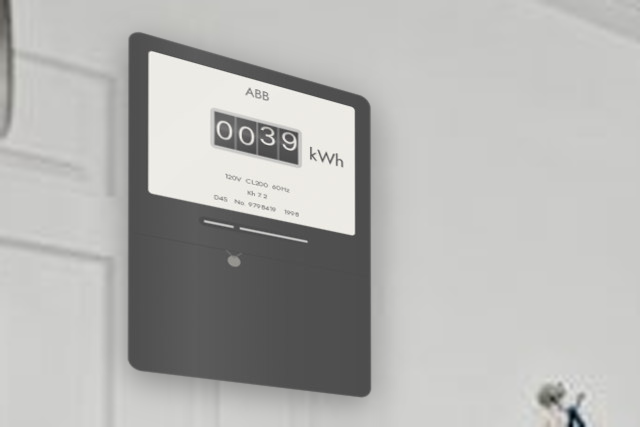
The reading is 39 kWh
